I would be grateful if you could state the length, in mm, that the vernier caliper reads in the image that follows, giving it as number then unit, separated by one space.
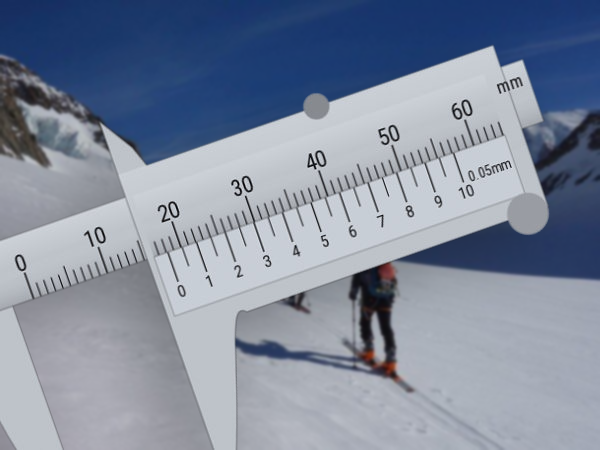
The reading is 18.2 mm
